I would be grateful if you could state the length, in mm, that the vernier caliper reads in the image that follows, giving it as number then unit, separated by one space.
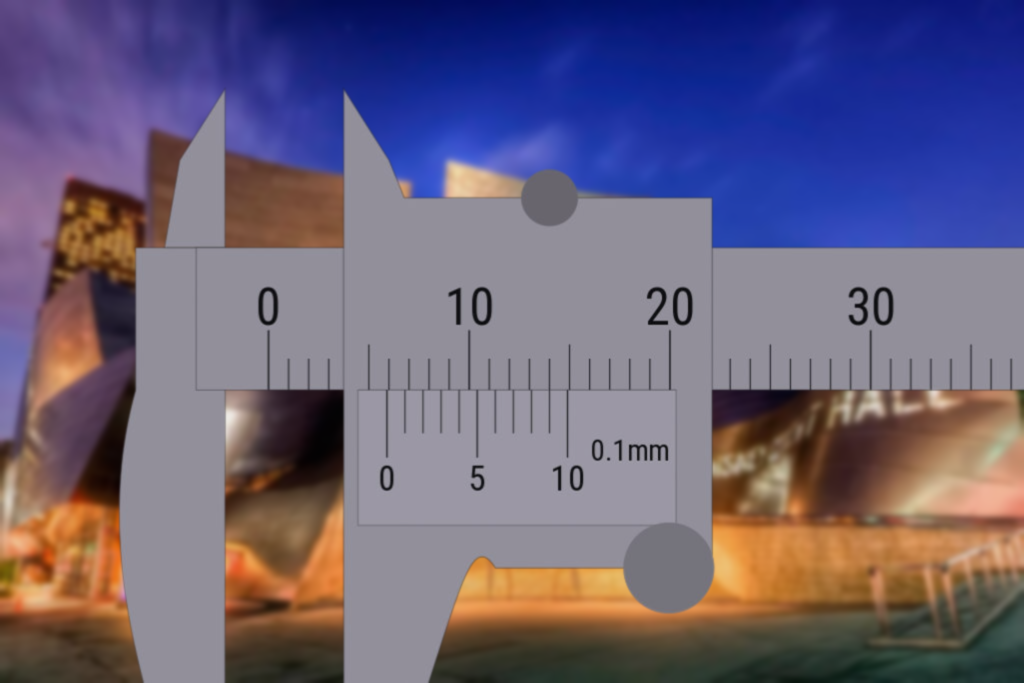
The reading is 5.9 mm
